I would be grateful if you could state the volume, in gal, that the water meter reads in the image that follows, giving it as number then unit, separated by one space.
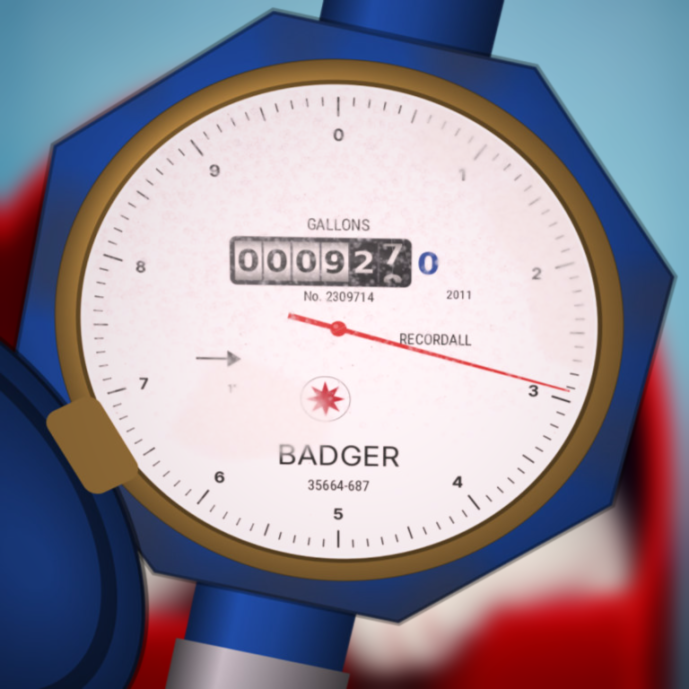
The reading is 9272.9 gal
